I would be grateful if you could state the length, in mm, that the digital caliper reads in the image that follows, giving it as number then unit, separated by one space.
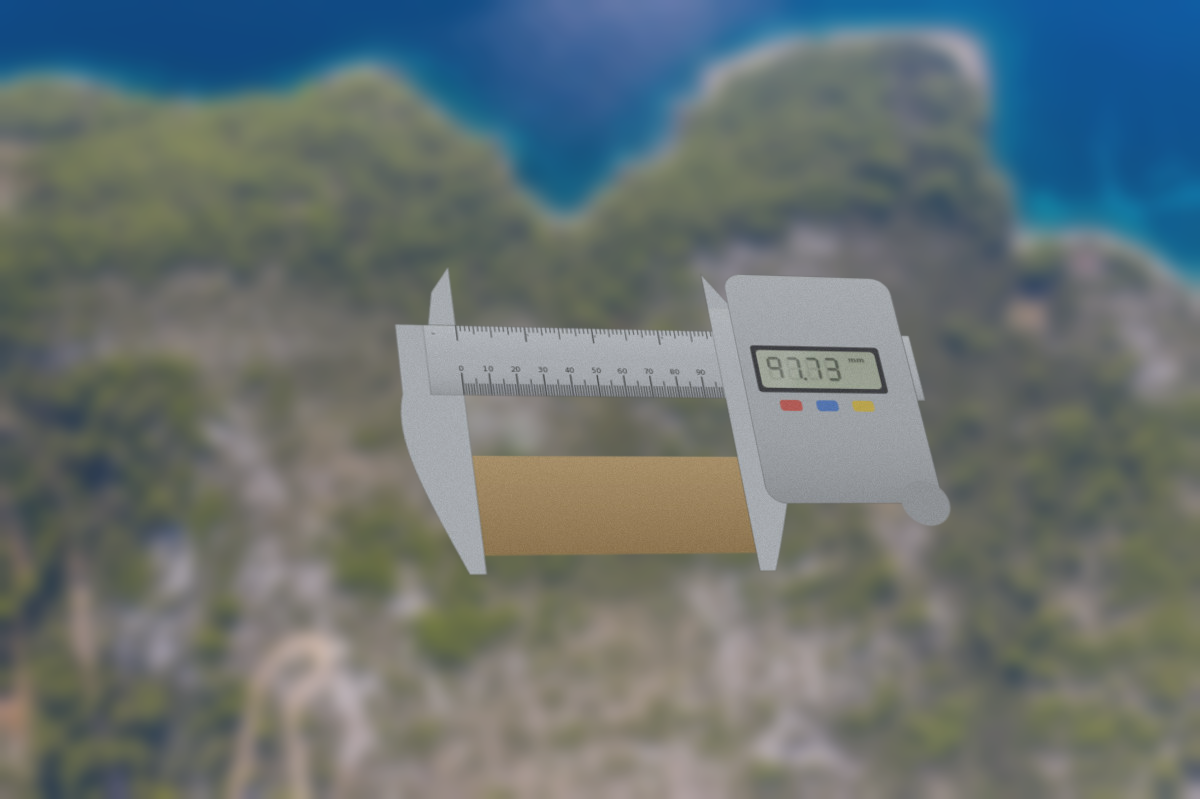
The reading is 97.73 mm
